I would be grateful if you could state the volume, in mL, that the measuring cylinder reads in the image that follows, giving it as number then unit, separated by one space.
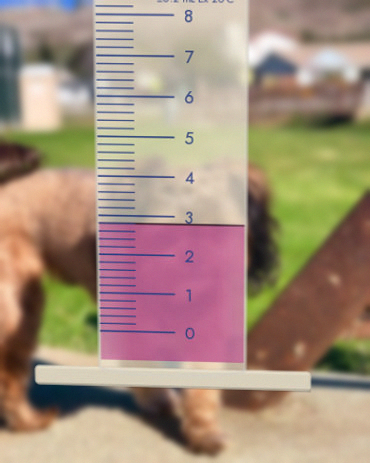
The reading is 2.8 mL
